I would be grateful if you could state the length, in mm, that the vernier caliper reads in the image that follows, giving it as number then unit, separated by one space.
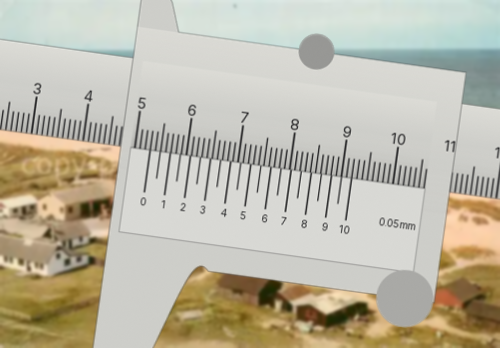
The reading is 53.0 mm
